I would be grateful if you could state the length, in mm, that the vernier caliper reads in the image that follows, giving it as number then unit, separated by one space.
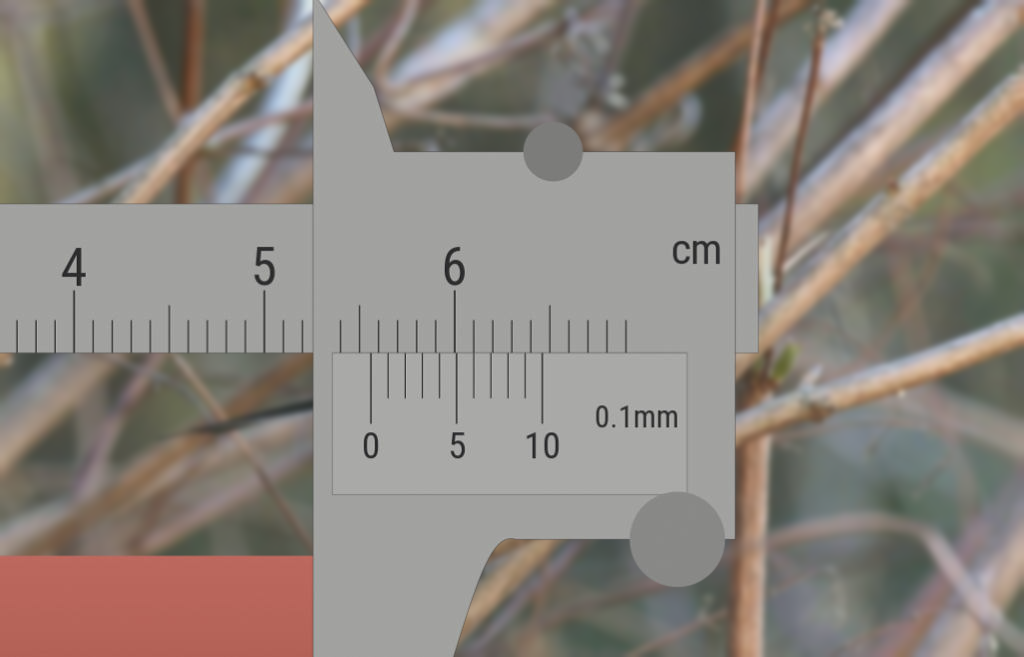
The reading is 55.6 mm
